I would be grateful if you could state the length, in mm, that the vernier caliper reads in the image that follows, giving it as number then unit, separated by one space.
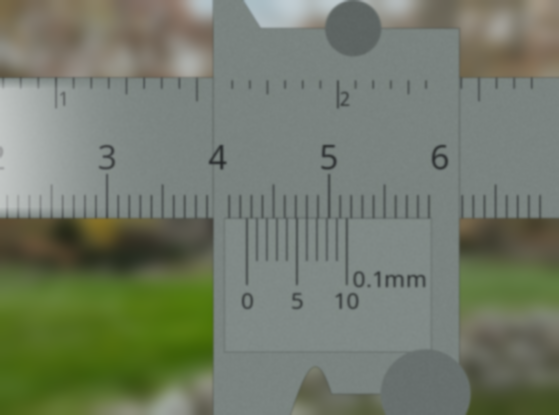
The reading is 42.6 mm
